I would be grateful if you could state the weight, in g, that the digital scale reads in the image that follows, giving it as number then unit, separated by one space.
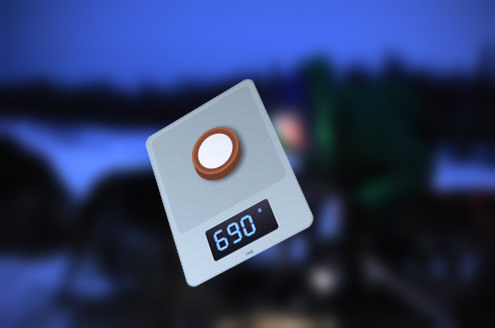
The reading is 690 g
